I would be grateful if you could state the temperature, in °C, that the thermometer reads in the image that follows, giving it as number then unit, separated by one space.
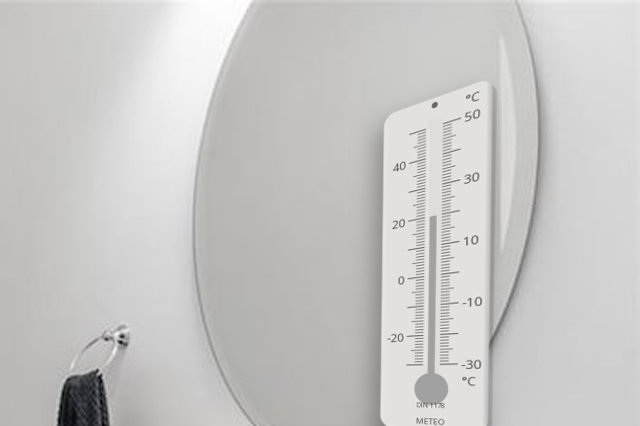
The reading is 20 °C
